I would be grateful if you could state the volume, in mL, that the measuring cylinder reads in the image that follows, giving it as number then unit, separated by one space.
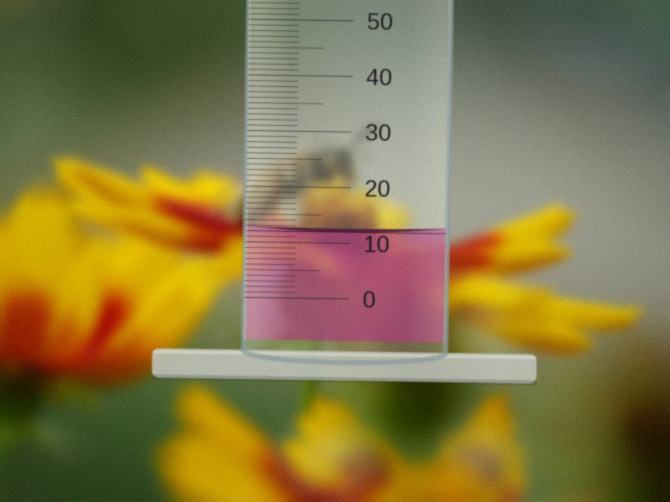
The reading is 12 mL
